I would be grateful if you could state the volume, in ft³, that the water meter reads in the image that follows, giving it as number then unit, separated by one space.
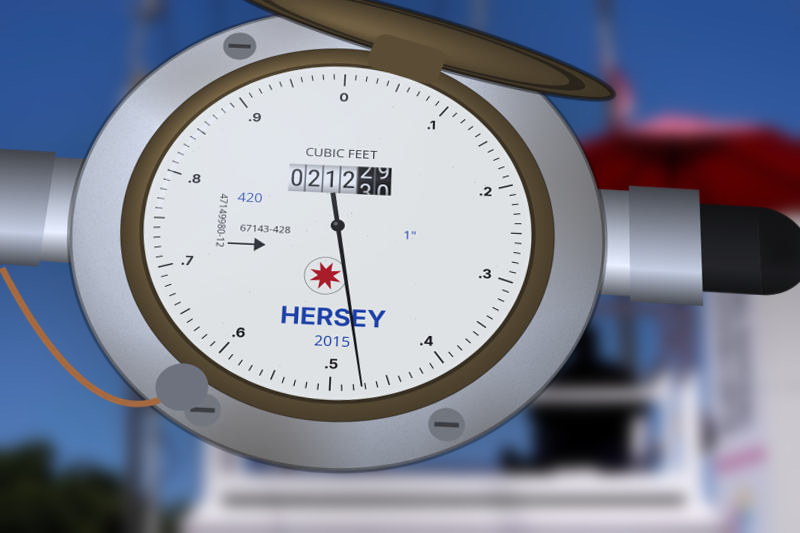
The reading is 21229.47 ft³
